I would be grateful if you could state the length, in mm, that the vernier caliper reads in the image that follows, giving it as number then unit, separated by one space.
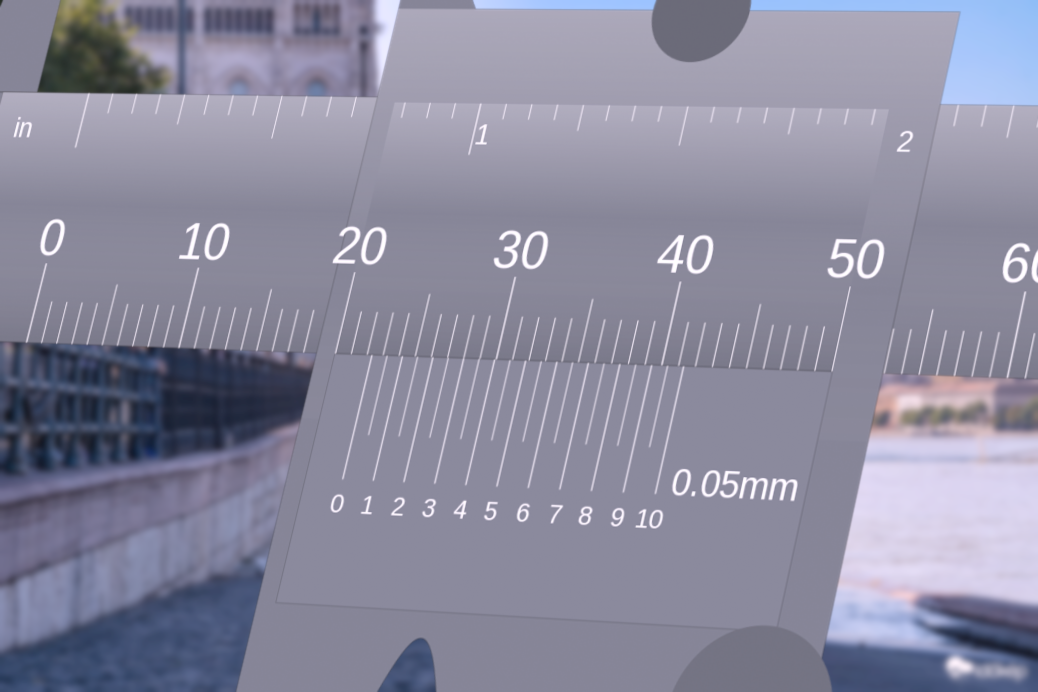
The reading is 22.3 mm
